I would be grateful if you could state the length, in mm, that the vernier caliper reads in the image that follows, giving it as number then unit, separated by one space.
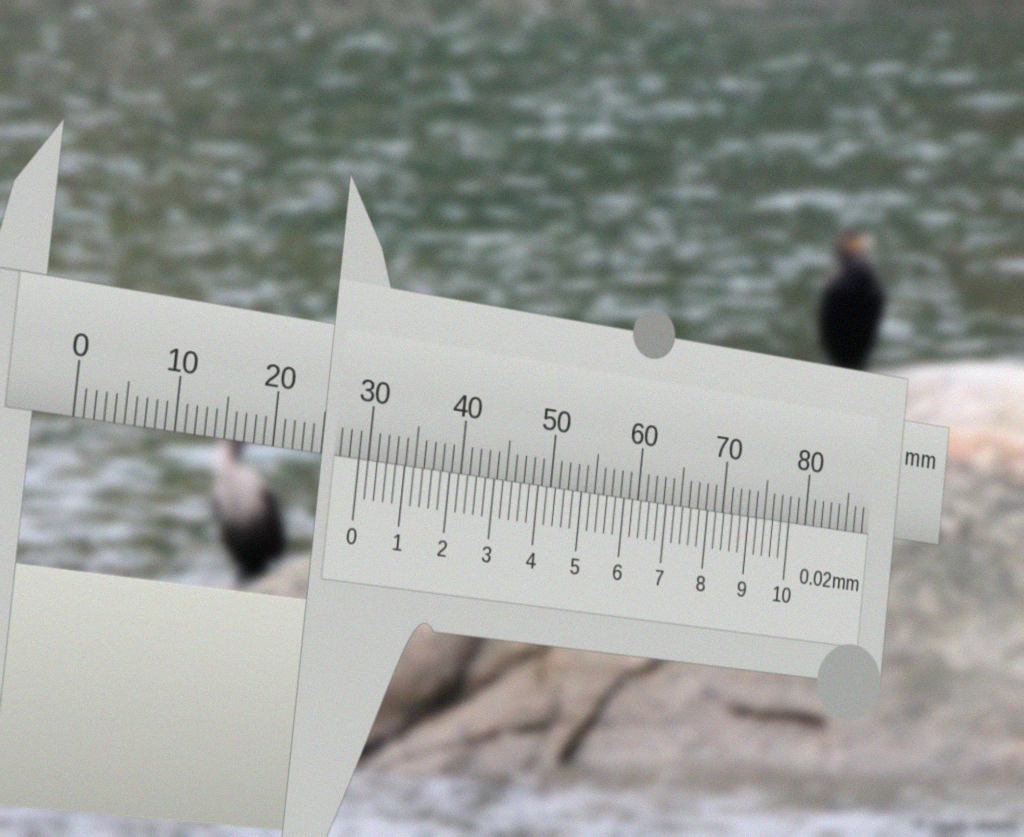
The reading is 29.0 mm
